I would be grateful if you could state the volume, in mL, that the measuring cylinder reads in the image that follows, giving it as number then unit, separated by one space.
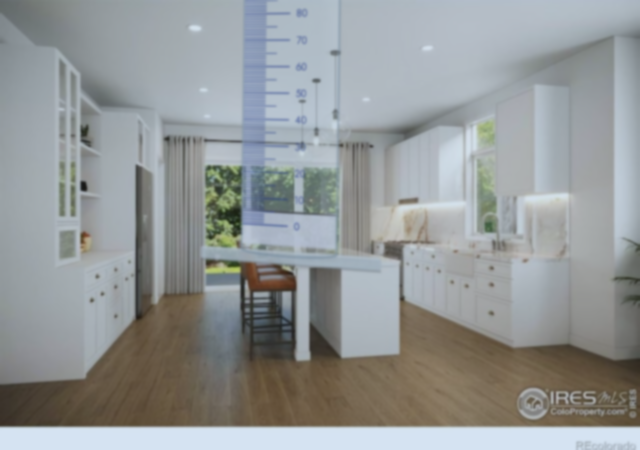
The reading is 5 mL
